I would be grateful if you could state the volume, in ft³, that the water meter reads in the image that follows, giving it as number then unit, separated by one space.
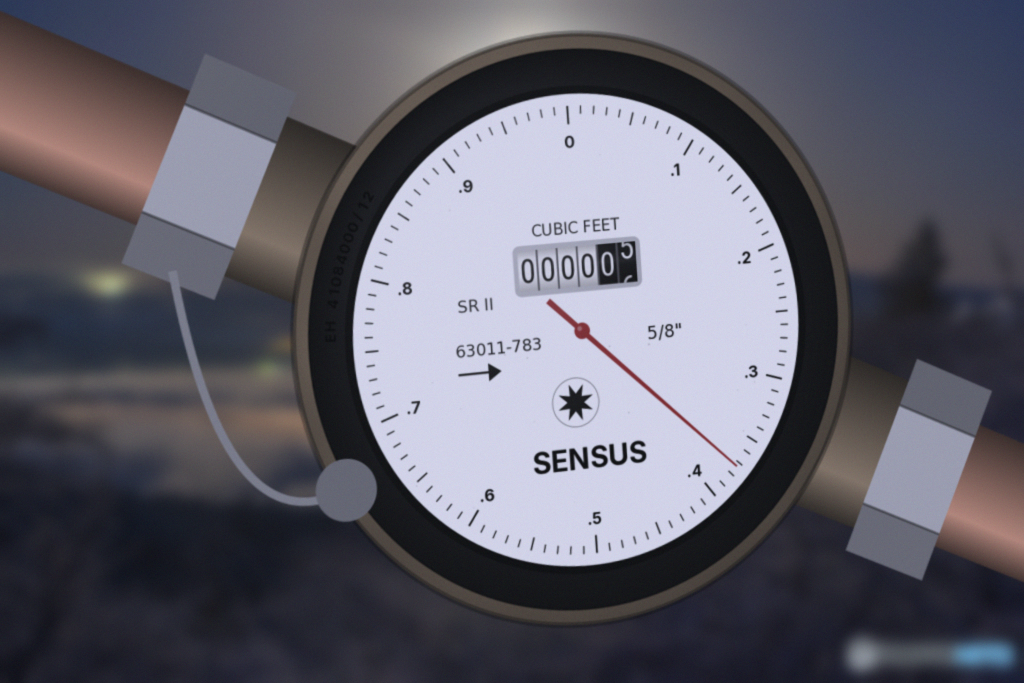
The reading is 5.37 ft³
